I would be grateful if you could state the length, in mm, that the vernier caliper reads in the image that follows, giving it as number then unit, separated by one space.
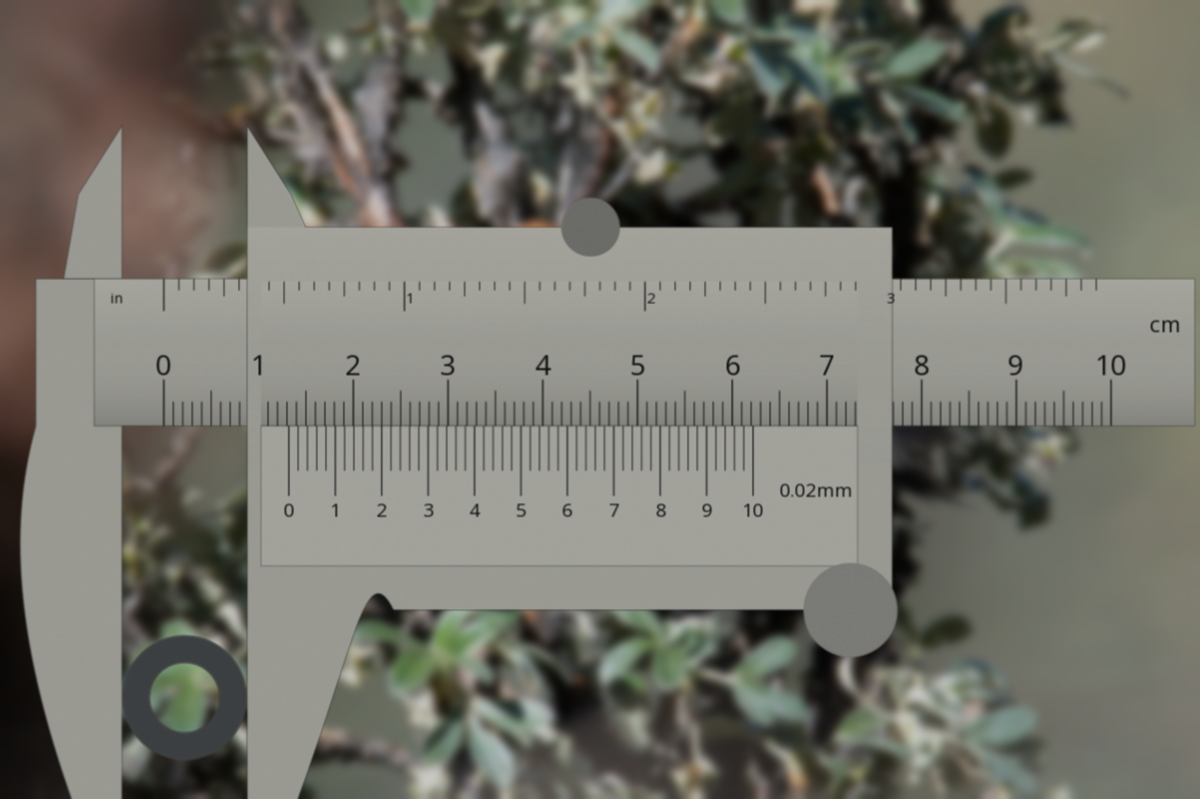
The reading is 13.2 mm
